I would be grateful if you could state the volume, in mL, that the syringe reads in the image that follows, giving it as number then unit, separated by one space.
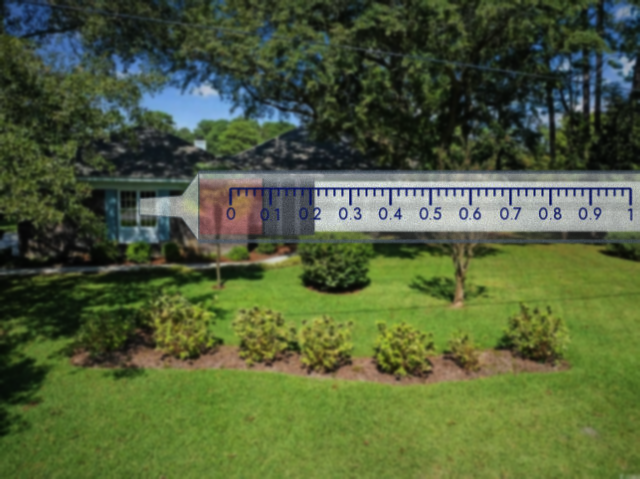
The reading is 0.08 mL
